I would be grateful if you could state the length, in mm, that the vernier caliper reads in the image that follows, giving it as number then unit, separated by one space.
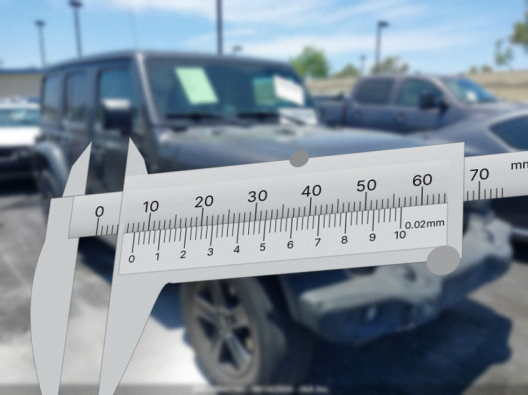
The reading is 7.4 mm
